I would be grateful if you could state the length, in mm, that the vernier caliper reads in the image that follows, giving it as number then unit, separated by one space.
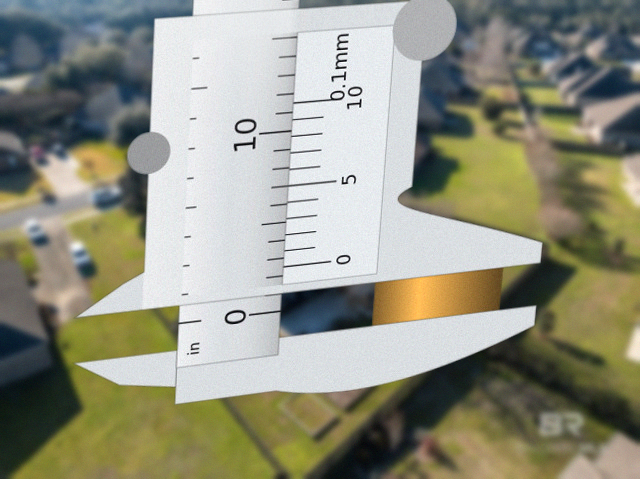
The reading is 2.5 mm
